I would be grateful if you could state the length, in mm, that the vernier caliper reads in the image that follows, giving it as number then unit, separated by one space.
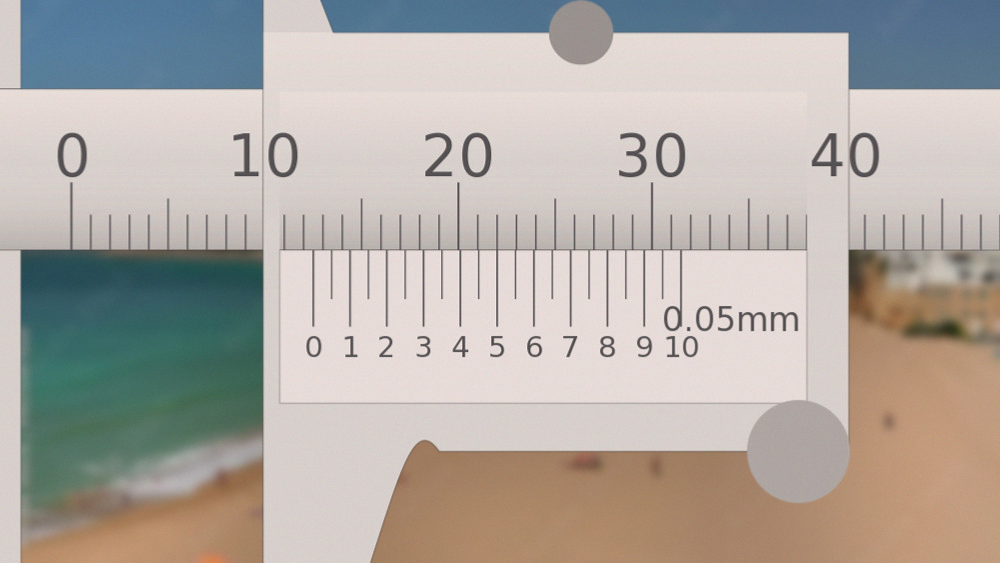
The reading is 12.5 mm
